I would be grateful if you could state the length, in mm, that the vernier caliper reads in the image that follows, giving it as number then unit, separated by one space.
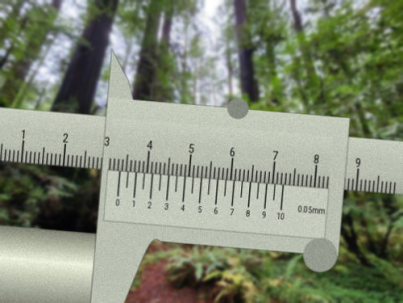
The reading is 33.5 mm
